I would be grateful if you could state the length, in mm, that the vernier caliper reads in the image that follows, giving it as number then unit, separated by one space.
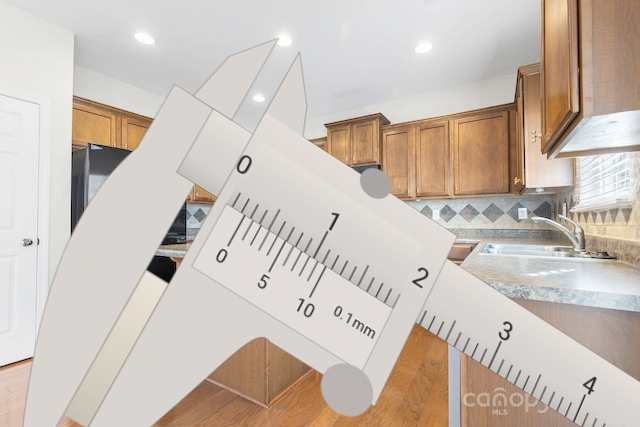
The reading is 2.4 mm
